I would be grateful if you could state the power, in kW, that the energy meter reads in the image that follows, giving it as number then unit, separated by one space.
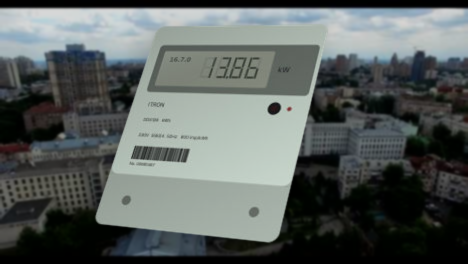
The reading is 13.86 kW
